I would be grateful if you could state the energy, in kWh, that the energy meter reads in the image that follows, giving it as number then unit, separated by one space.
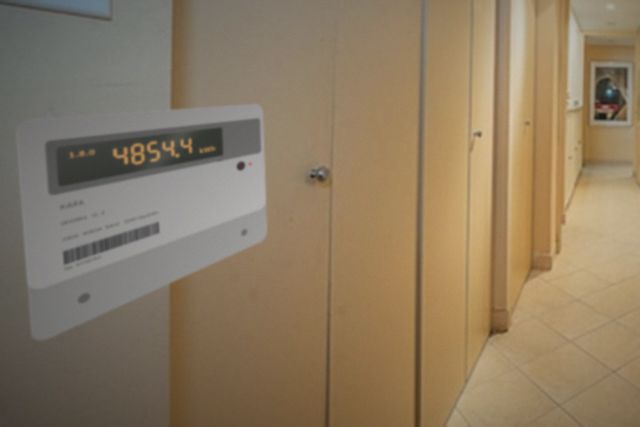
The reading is 4854.4 kWh
